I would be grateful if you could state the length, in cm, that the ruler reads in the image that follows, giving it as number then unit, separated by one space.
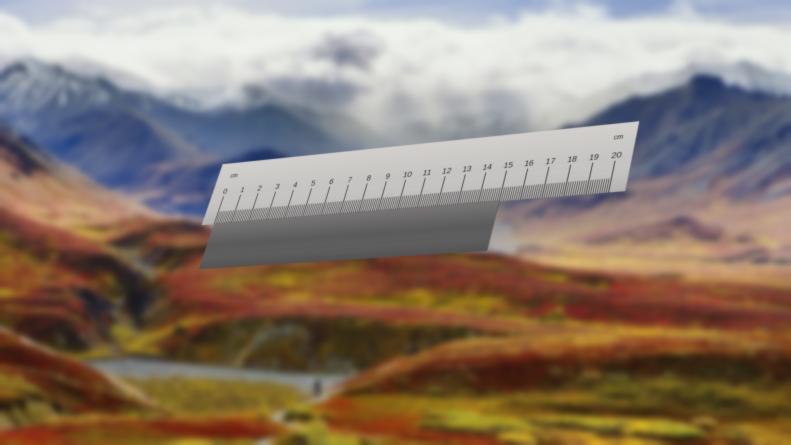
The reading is 15 cm
